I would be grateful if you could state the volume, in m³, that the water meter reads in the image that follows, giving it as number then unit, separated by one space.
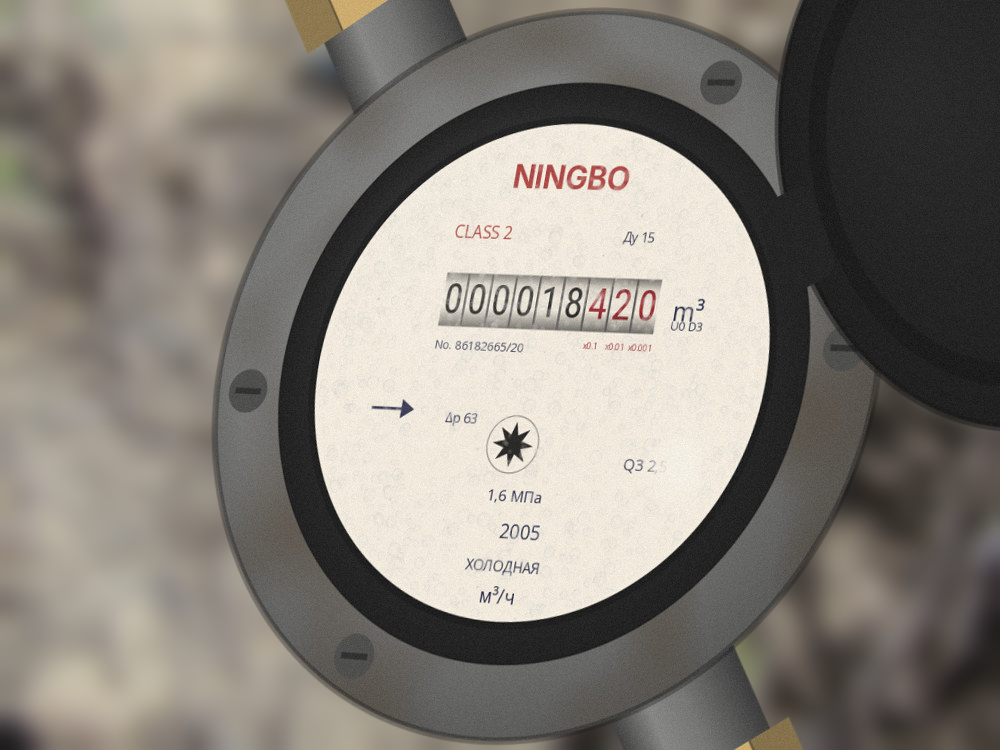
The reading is 18.420 m³
